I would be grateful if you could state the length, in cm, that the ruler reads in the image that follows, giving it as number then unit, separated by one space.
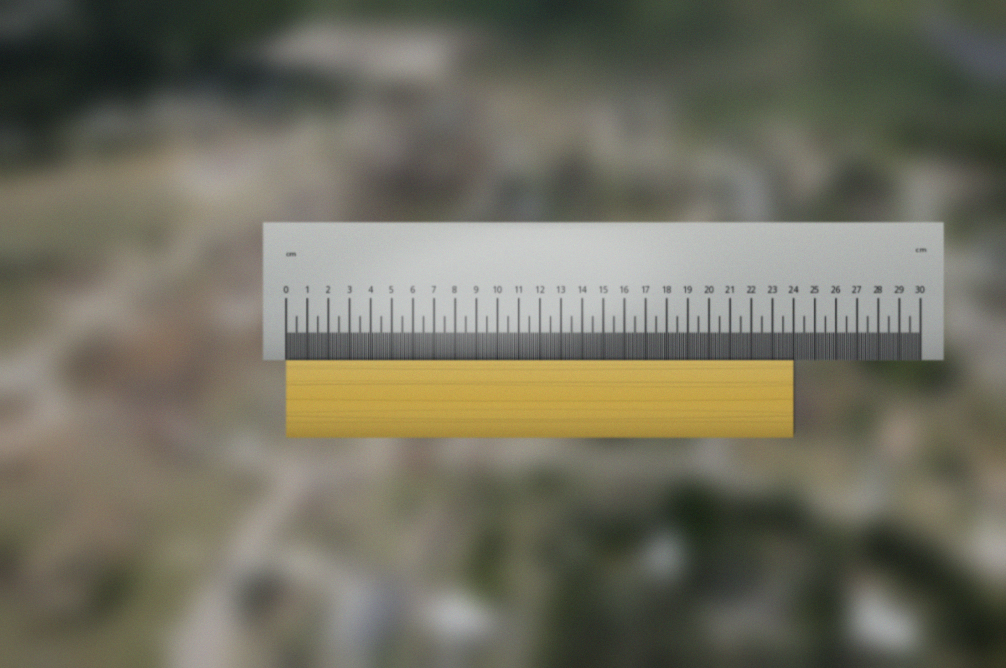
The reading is 24 cm
